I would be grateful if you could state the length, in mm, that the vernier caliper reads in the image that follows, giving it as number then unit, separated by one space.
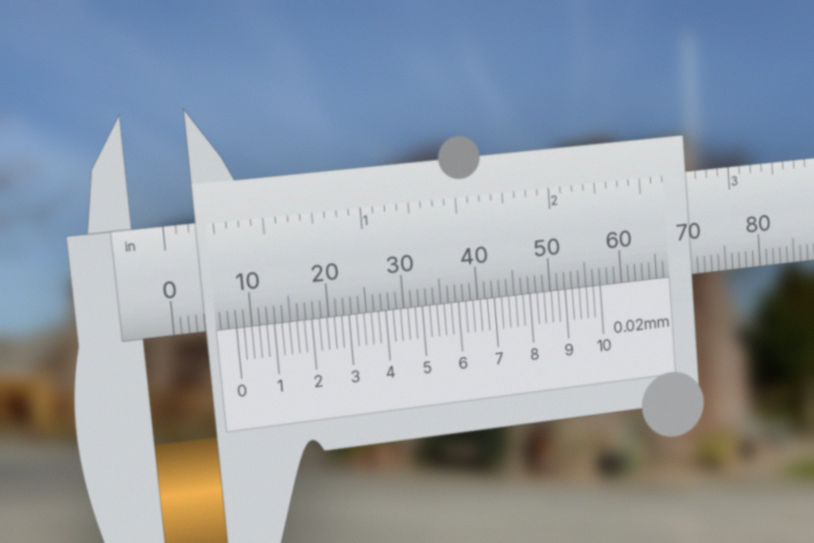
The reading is 8.0 mm
